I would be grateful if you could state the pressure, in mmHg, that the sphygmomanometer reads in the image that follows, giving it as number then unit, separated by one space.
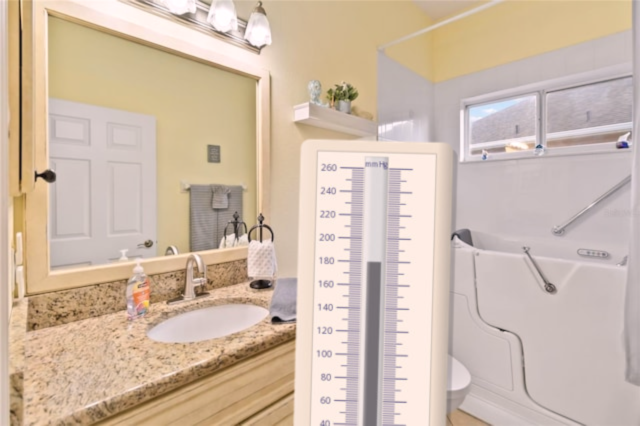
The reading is 180 mmHg
